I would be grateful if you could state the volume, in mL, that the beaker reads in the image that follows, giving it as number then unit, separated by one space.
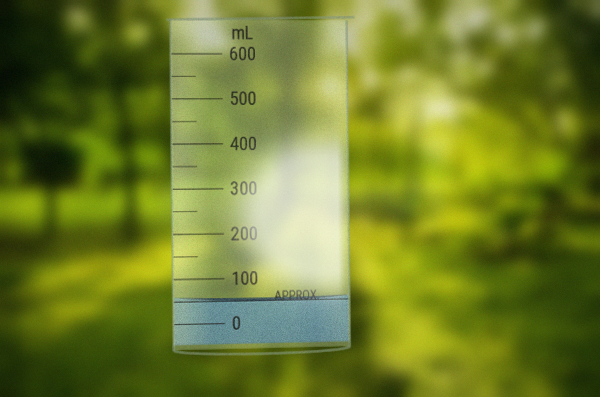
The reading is 50 mL
